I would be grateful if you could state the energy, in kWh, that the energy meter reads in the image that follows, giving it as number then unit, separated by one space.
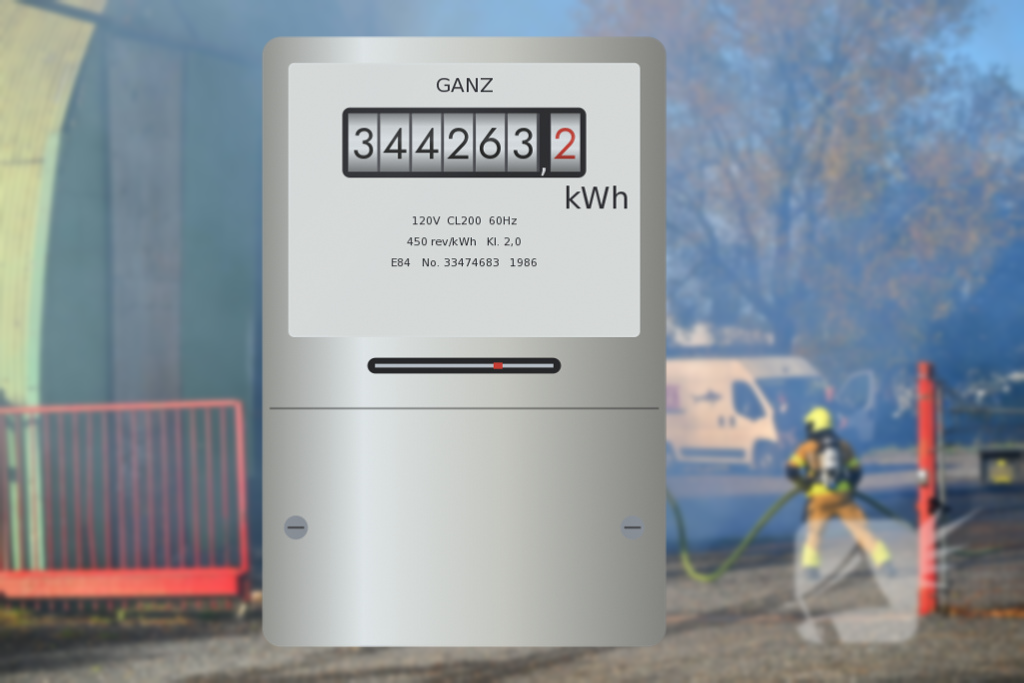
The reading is 344263.2 kWh
